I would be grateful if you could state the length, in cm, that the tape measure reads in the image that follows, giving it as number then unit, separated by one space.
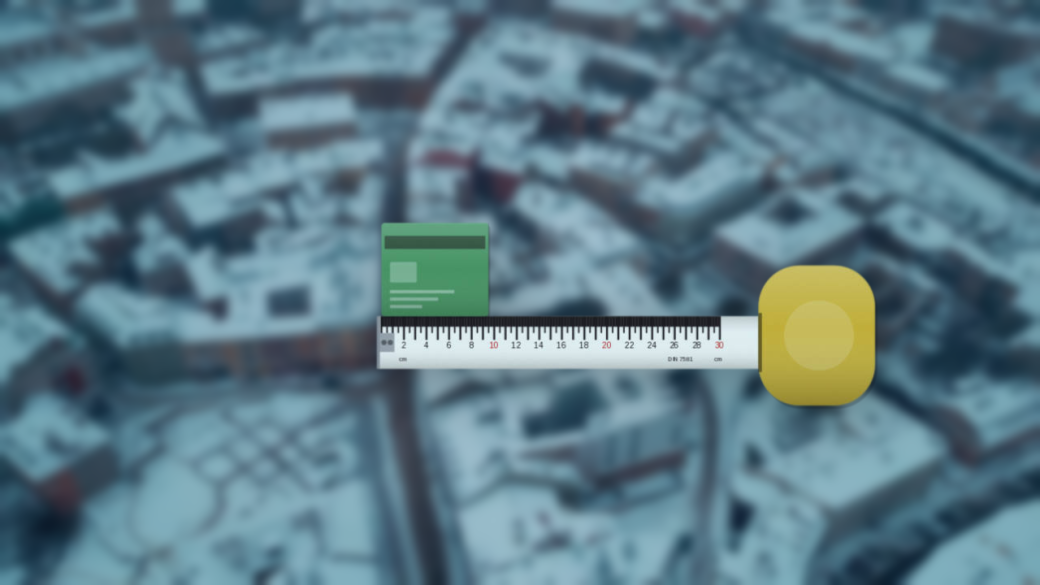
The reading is 9.5 cm
